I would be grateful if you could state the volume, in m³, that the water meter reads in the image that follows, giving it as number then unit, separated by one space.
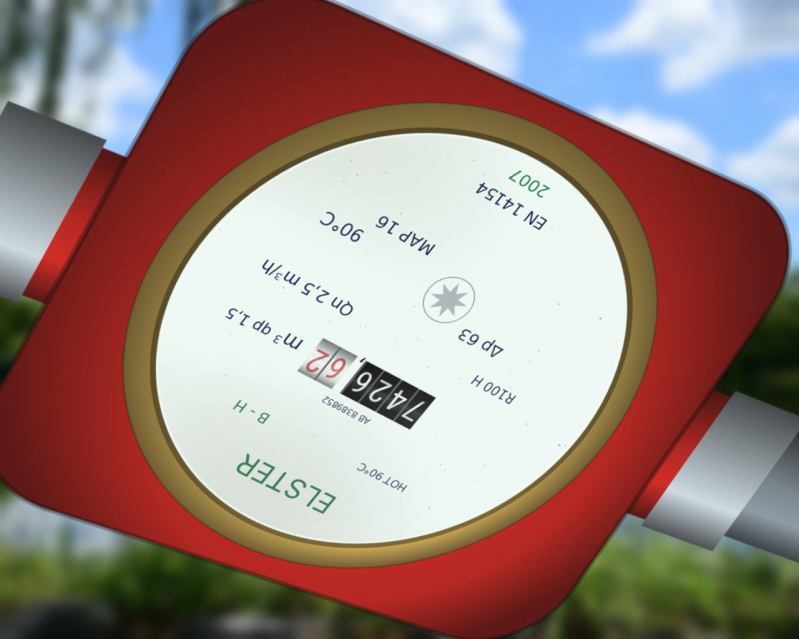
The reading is 7426.62 m³
